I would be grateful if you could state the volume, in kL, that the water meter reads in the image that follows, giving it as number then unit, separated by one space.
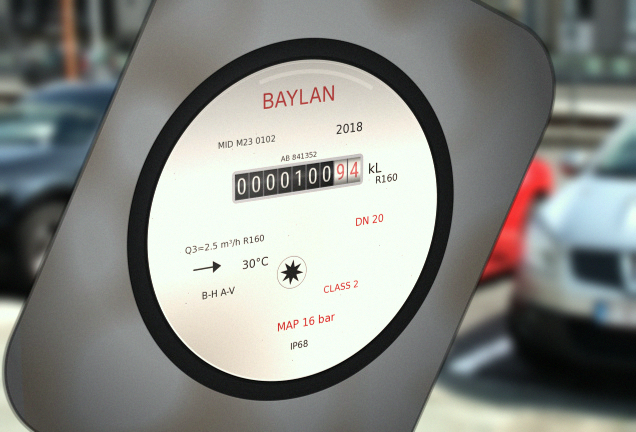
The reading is 100.94 kL
